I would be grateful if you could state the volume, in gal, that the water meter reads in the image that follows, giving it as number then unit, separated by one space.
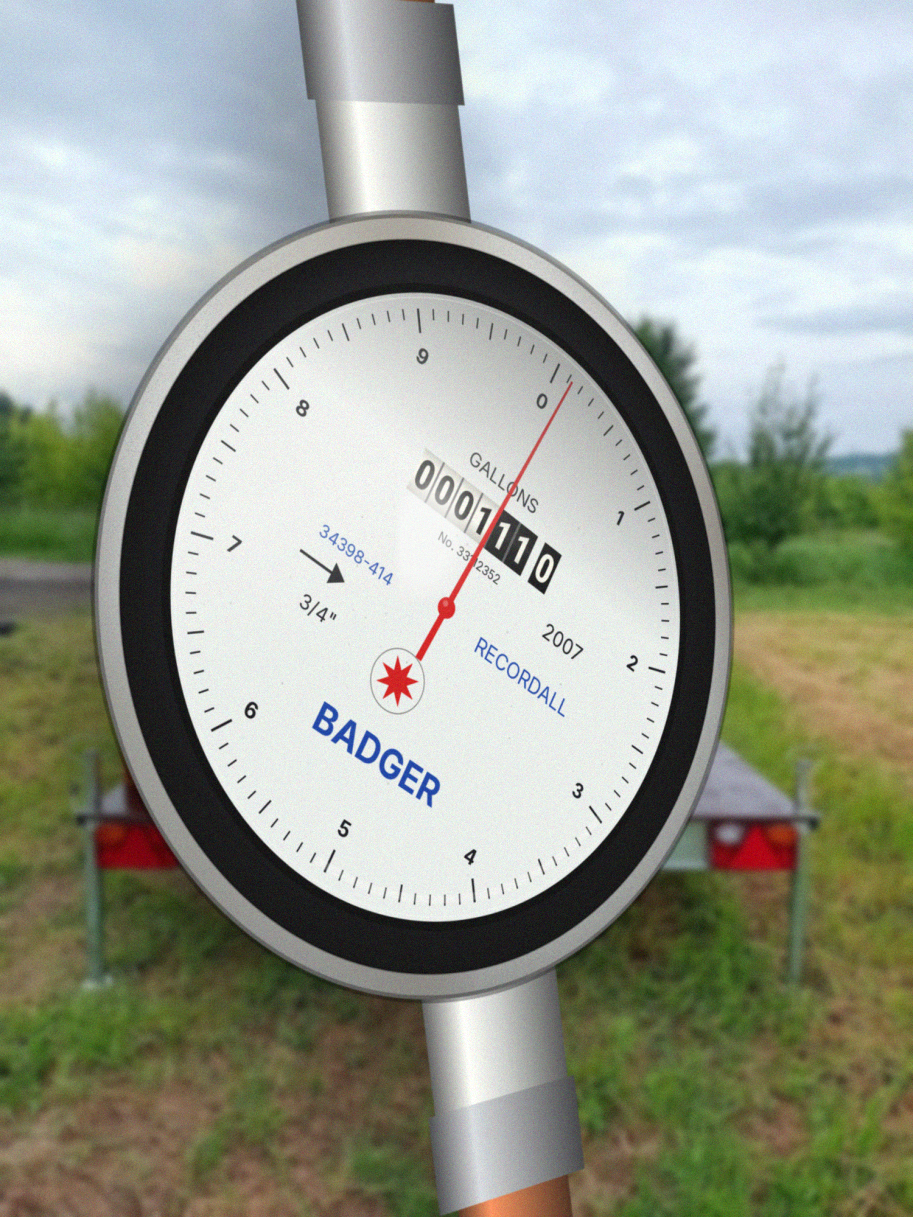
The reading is 1110.1 gal
